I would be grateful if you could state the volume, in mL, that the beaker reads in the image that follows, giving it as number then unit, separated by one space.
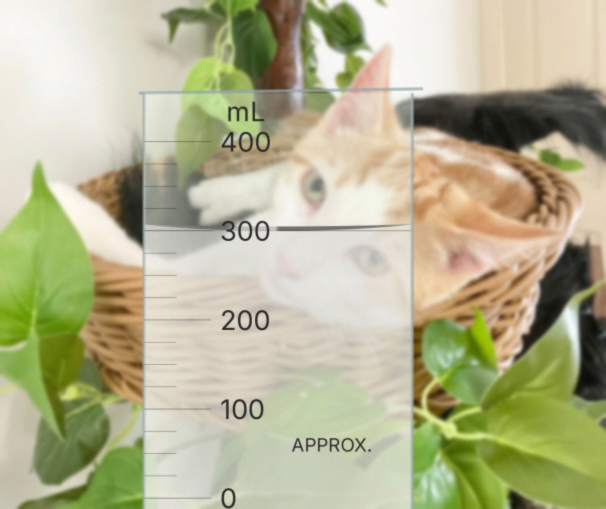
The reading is 300 mL
